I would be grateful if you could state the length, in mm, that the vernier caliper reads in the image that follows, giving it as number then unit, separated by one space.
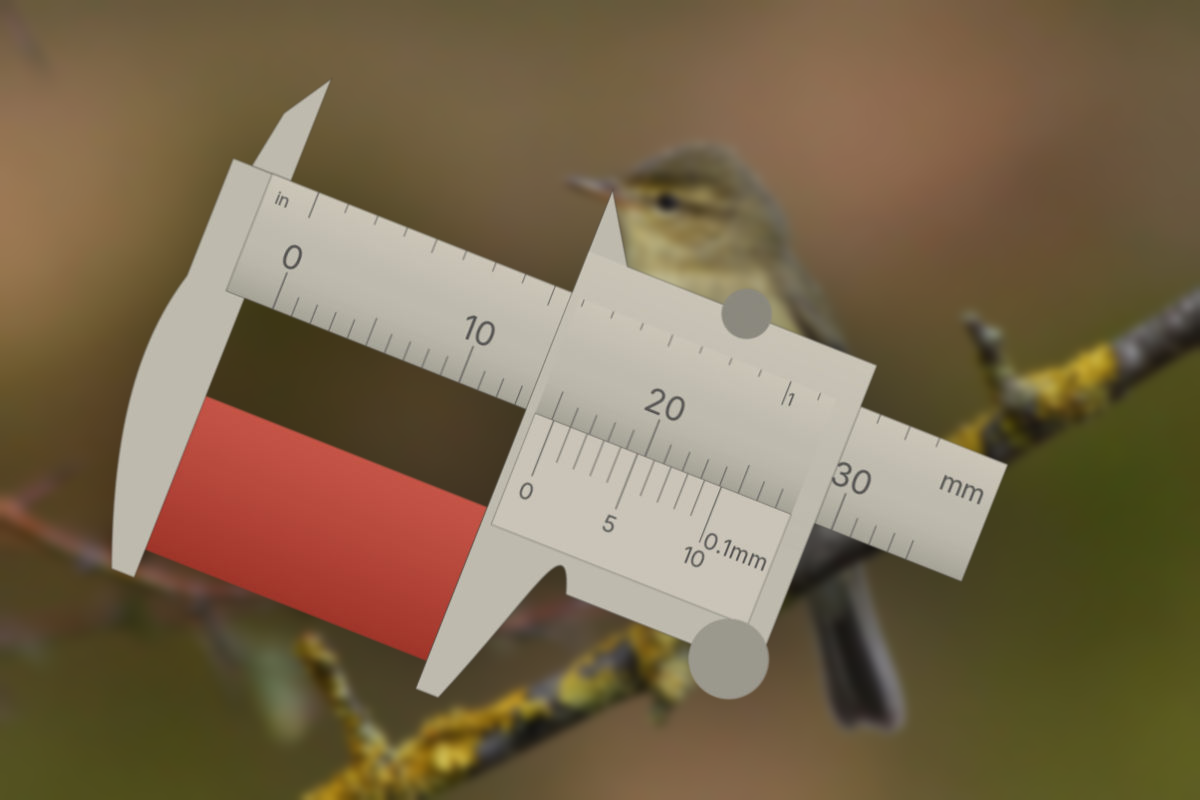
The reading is 15.1 mm
